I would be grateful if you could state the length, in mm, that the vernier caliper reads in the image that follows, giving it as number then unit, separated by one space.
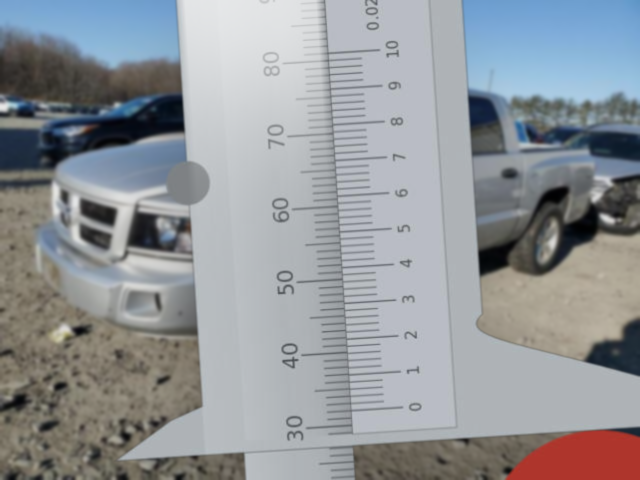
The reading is 32.0 mm
